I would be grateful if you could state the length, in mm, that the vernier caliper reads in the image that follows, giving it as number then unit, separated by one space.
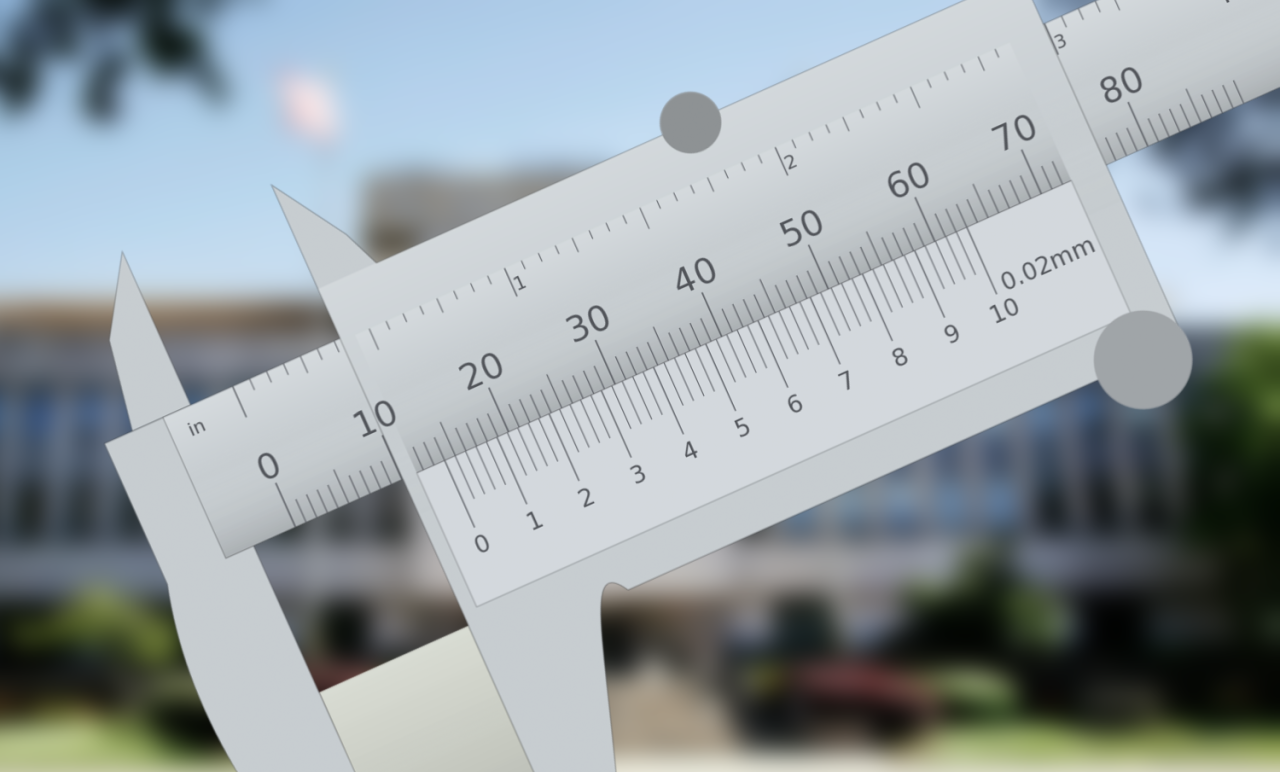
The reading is 14.0 mm
